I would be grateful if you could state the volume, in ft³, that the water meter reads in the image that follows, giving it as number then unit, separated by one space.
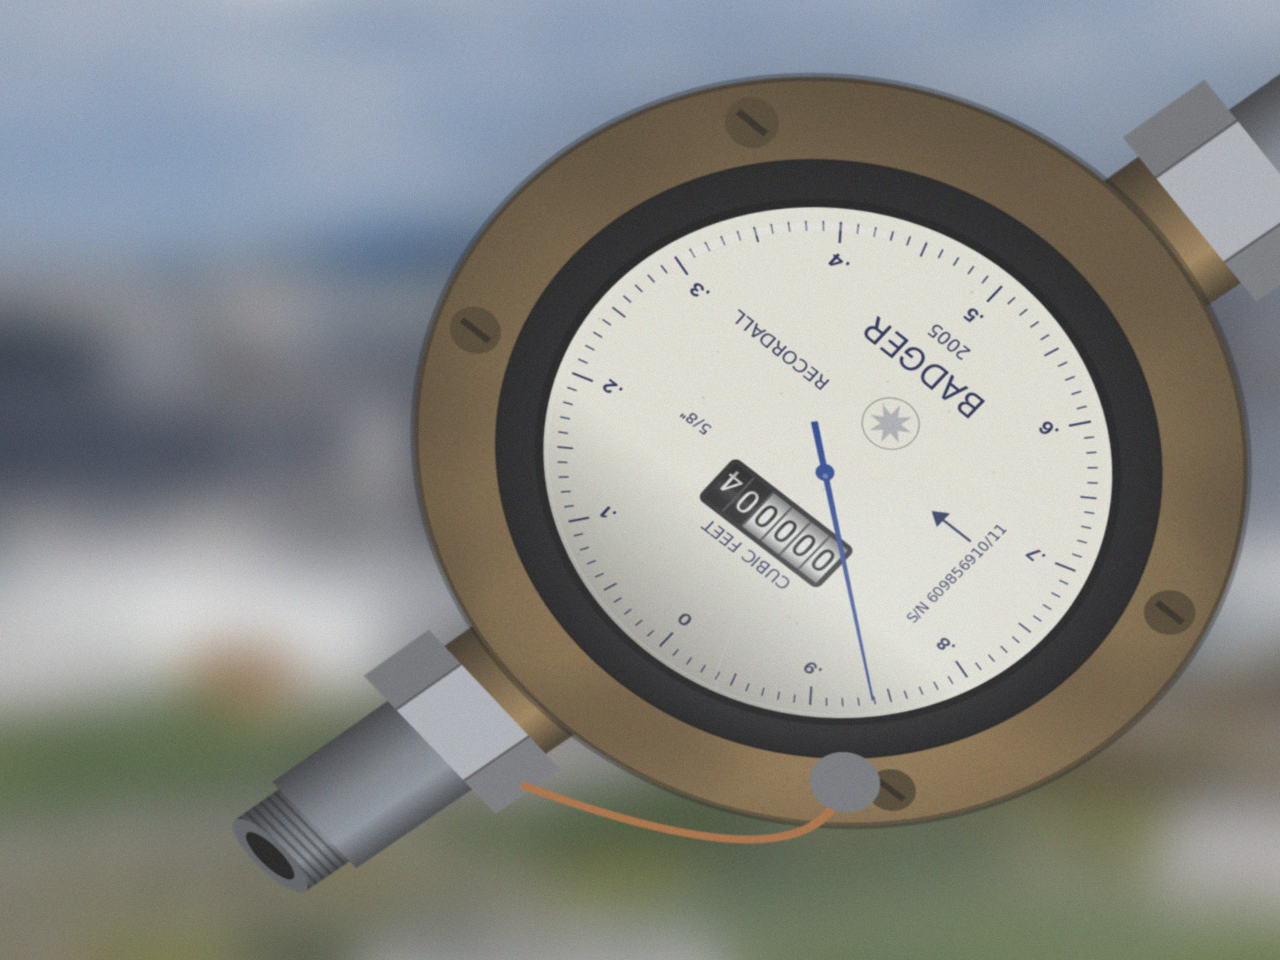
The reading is 3.86 ft³
